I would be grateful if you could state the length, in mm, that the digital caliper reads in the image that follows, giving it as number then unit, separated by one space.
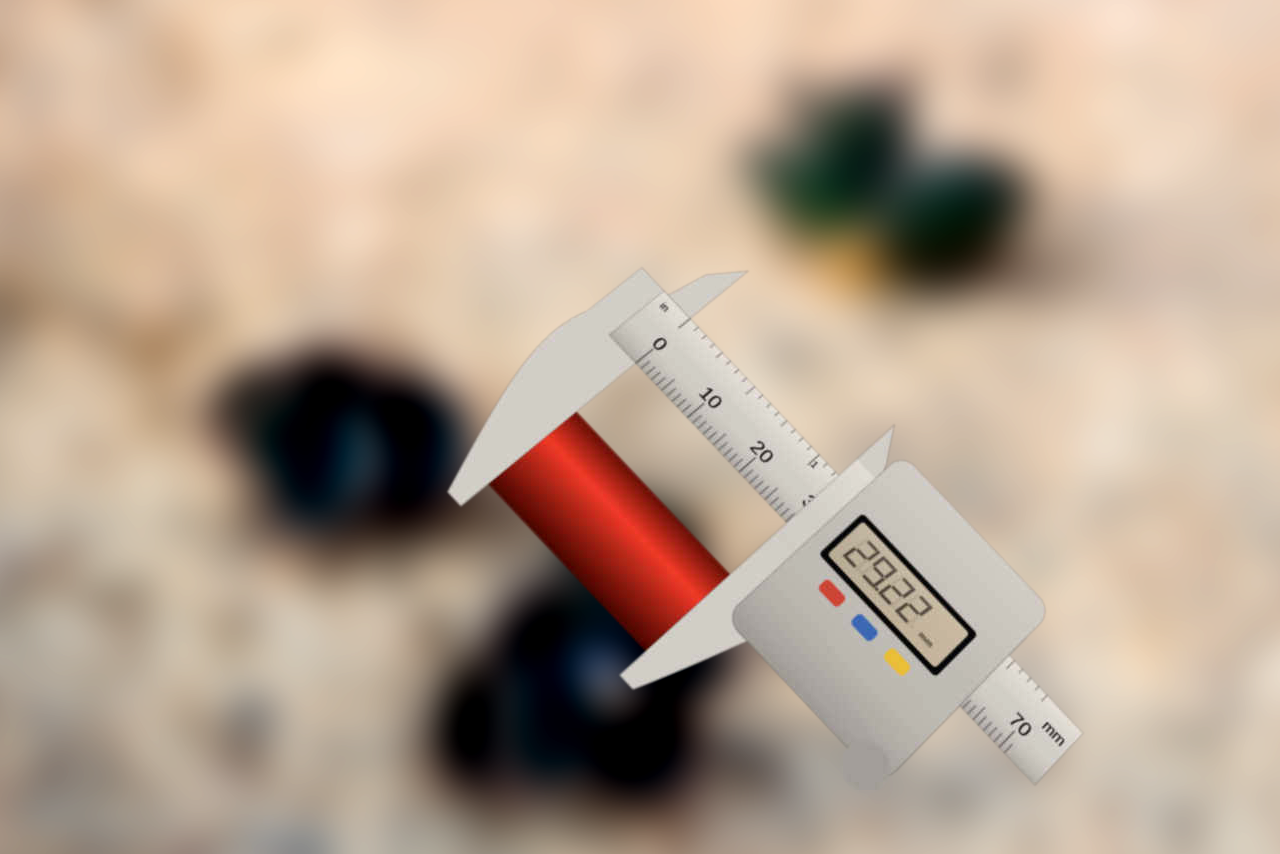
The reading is 29.22 mm
